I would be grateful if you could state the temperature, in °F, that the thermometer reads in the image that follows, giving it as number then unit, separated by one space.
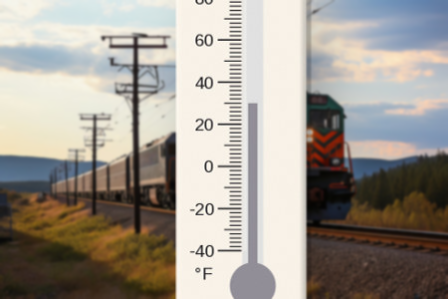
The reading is 30 °F
